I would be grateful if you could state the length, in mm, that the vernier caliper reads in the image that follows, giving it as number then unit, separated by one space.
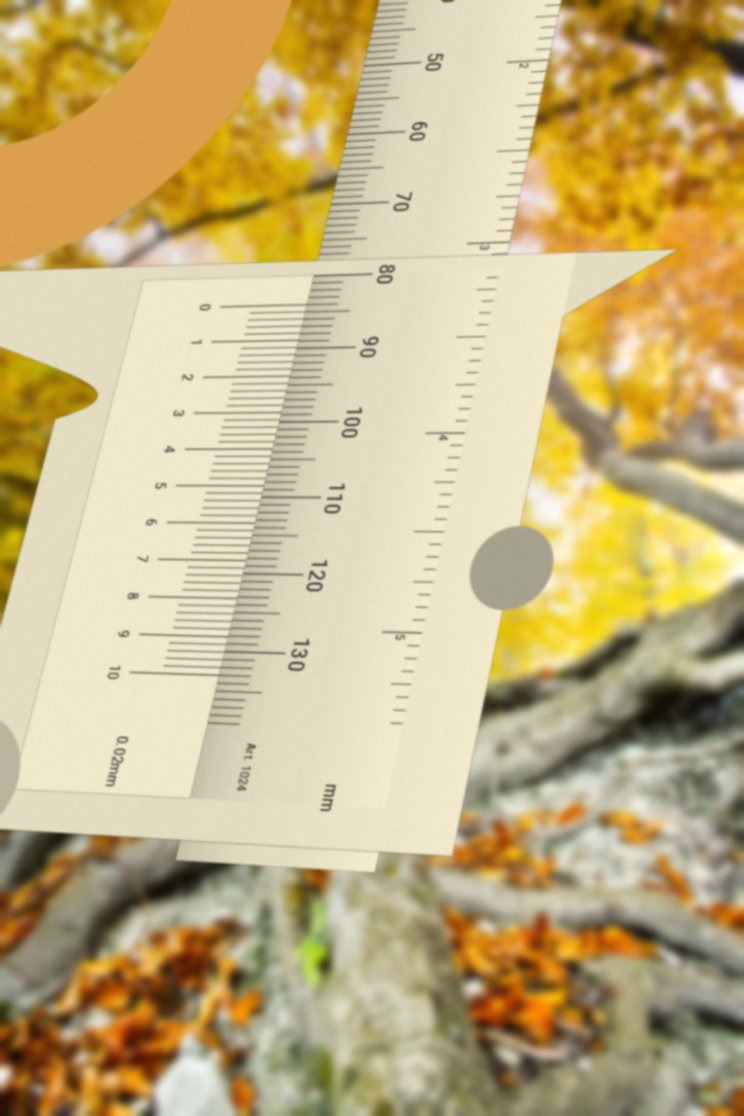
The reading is 84.0 mm
